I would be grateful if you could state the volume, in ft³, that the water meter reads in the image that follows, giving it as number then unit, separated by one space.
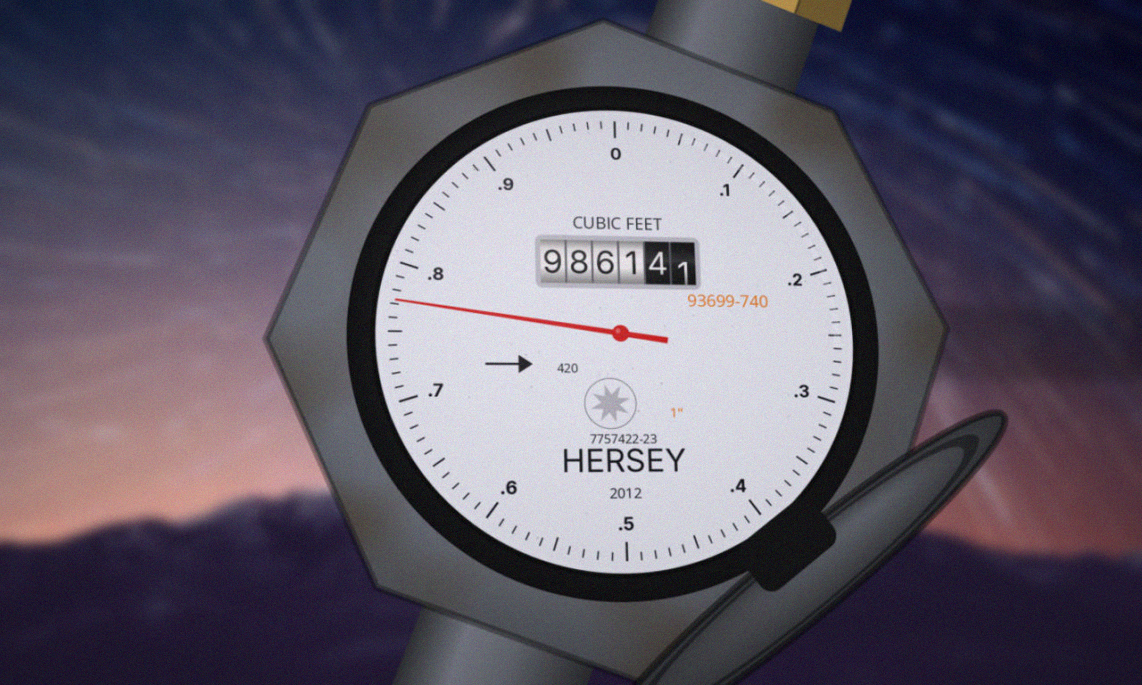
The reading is 986140.77 ft³
